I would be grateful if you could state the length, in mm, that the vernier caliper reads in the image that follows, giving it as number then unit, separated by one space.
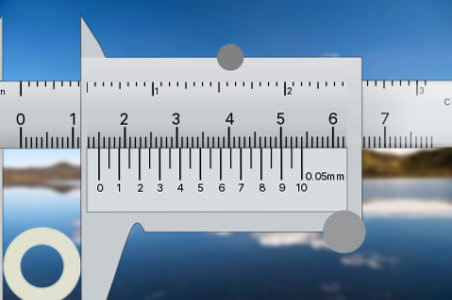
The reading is 15.0 mm
